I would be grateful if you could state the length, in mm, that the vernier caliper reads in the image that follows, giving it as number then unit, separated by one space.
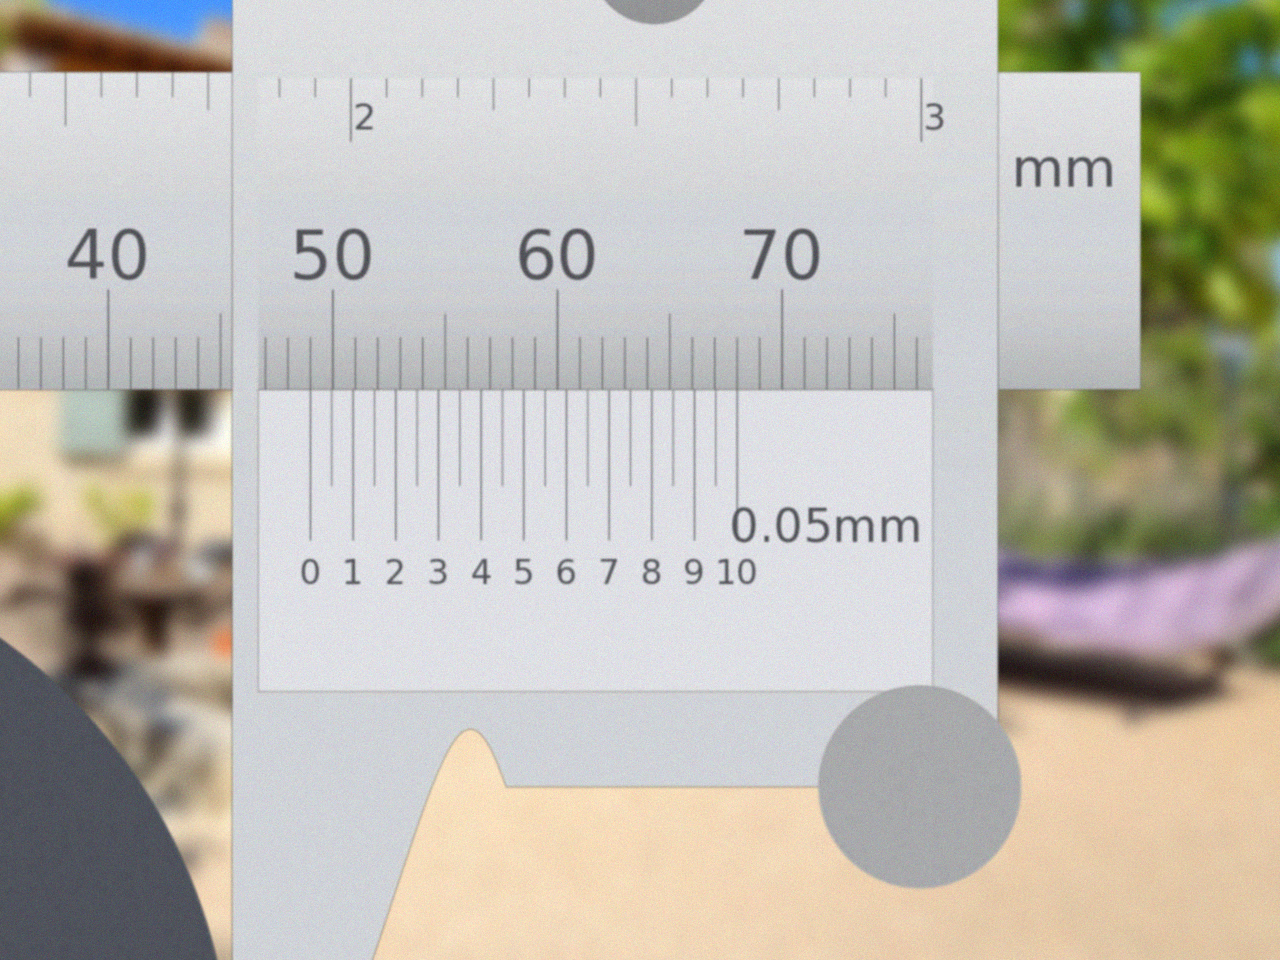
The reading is 49.0 mm
